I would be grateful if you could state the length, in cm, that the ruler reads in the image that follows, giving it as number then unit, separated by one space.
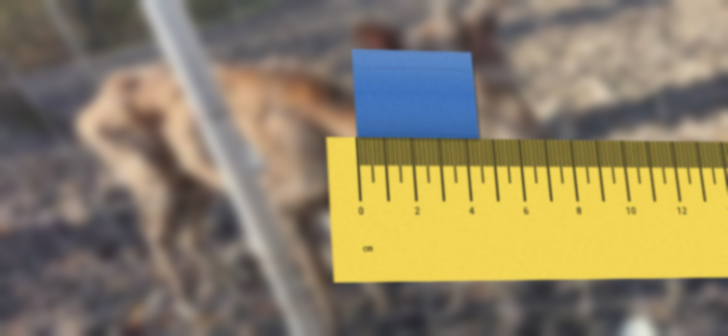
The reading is 4.5 cm
